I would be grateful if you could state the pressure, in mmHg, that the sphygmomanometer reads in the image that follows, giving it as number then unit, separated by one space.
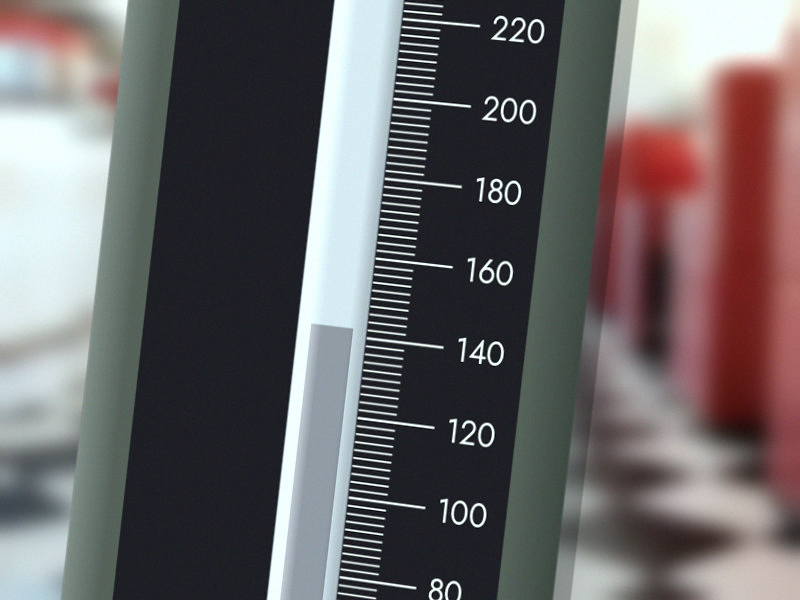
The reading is 142 mmHg
